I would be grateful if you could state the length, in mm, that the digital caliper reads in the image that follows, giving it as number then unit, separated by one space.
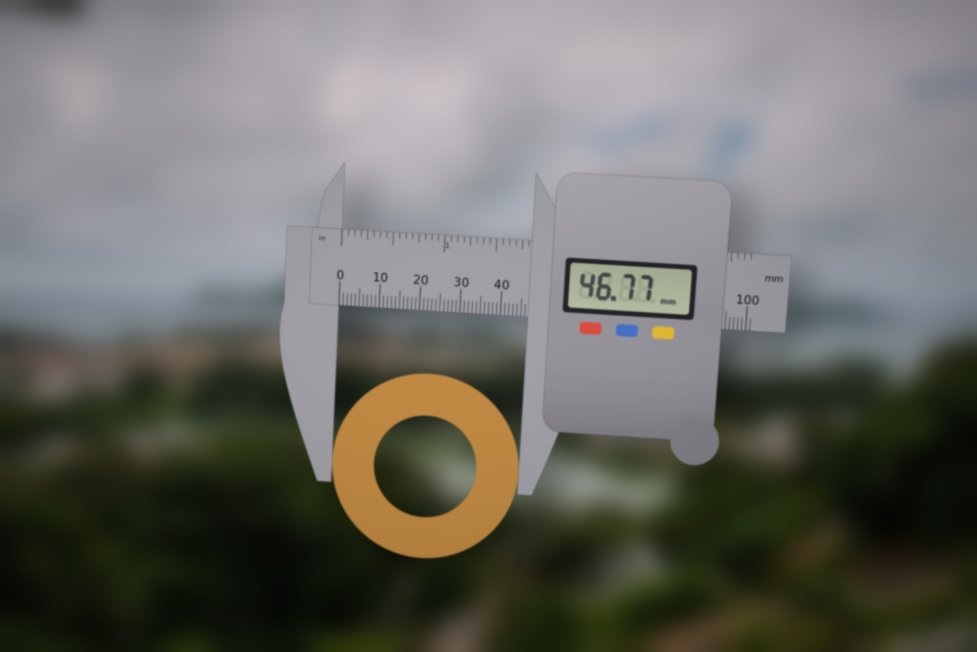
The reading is 46.77 mm
